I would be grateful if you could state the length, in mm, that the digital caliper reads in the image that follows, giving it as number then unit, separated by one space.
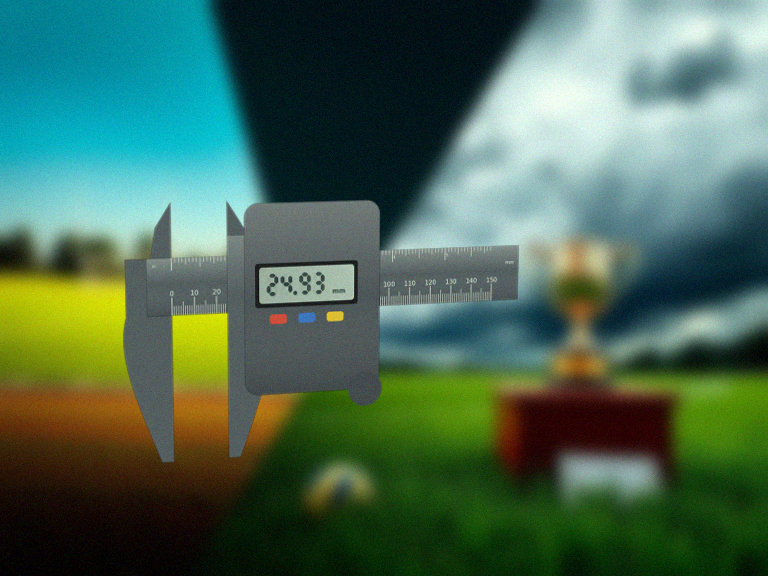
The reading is 24.93 mm
